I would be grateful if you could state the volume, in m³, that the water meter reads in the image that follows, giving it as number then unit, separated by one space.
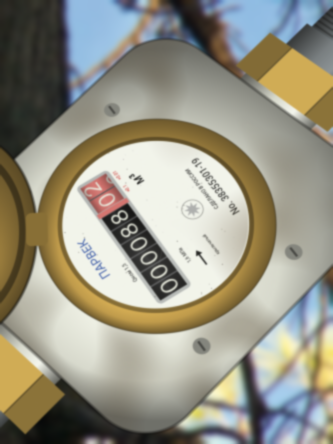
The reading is 88.02 m³
